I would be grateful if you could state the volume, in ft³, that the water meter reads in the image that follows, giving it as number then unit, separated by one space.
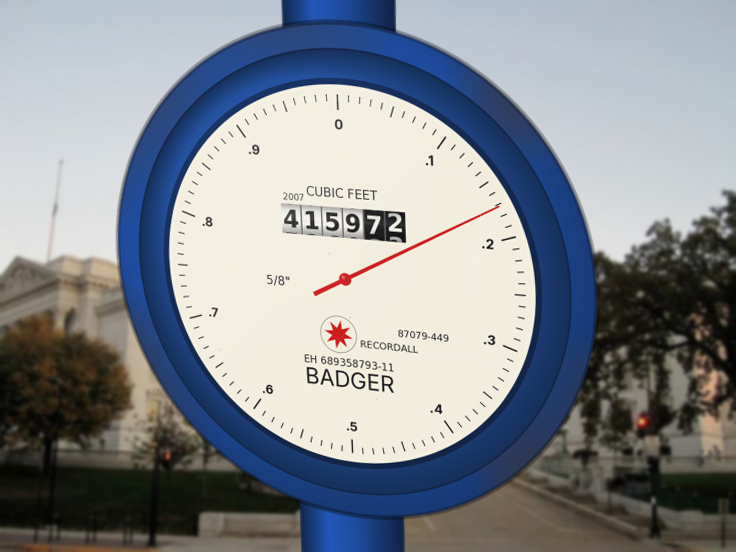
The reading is 415972.17 ft³
